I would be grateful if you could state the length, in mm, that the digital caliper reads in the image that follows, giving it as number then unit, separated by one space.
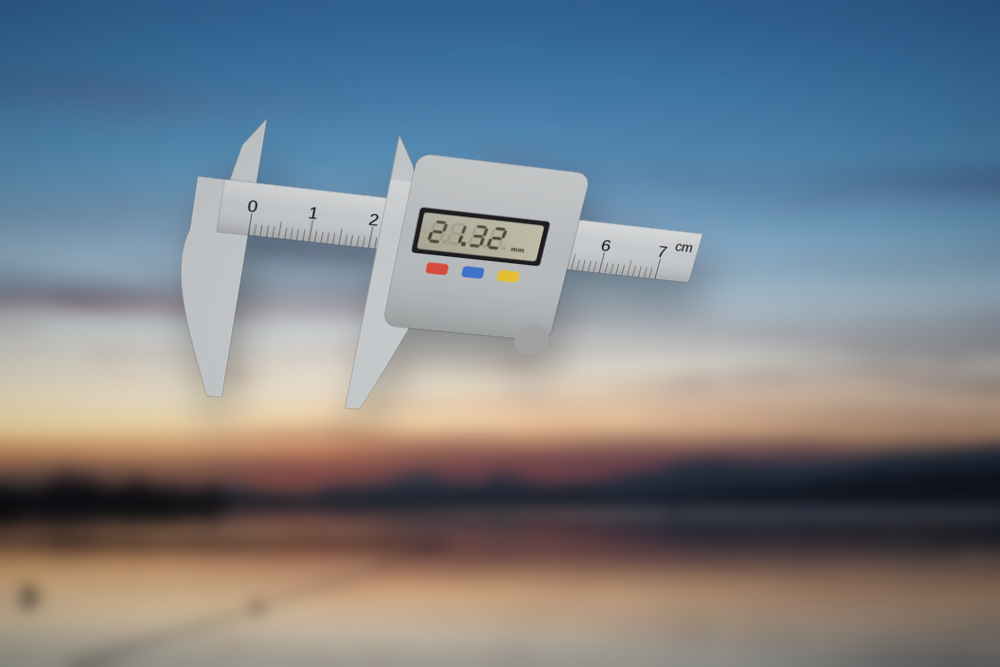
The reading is 21.32 mm
